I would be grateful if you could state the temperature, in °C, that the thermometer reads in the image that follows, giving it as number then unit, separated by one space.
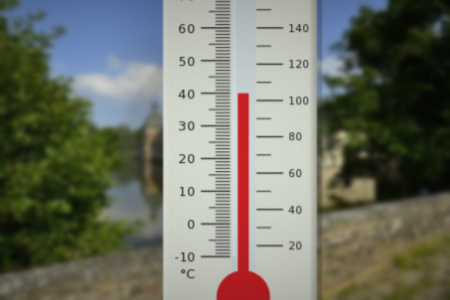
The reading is 40 °C
